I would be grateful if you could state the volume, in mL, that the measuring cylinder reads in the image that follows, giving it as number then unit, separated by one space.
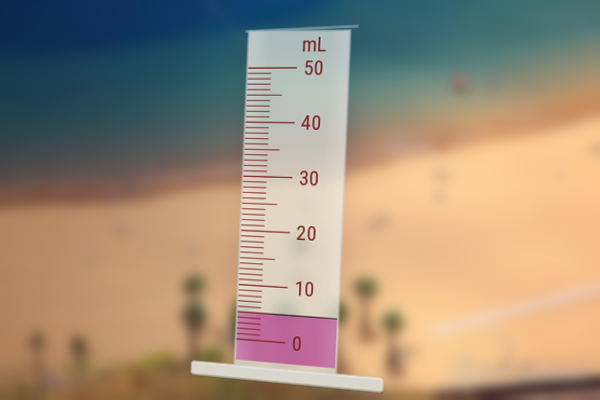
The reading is 5 mL
